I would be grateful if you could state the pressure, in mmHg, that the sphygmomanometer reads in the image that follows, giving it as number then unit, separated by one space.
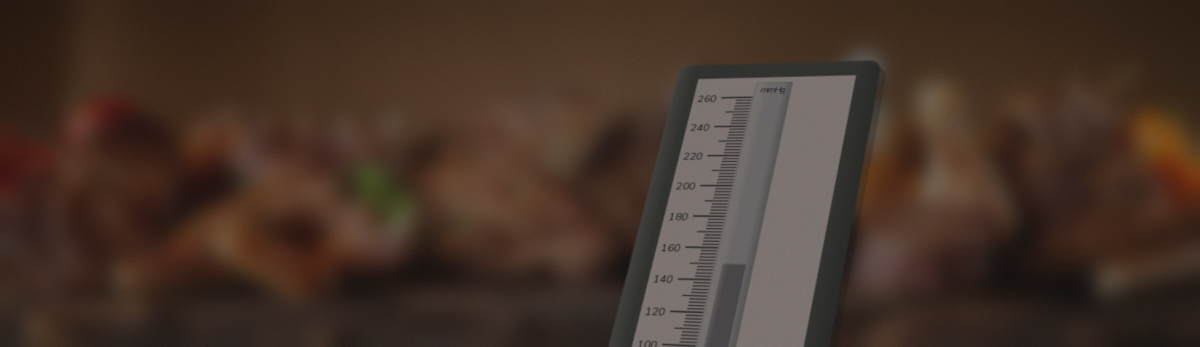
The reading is 150 mmHg
